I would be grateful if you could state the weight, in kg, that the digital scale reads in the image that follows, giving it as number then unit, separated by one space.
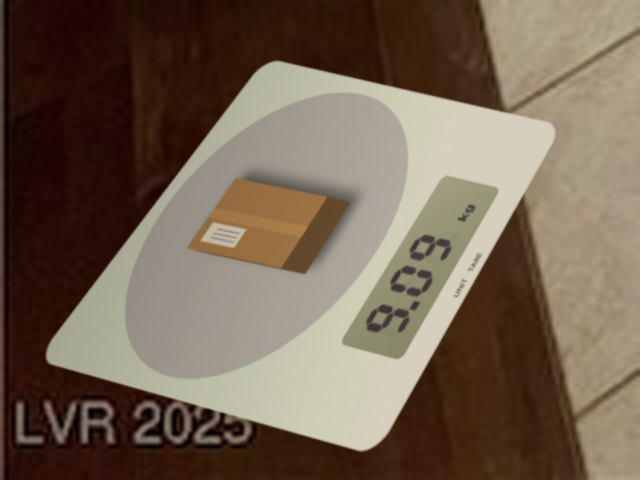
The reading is 9.09 kg
